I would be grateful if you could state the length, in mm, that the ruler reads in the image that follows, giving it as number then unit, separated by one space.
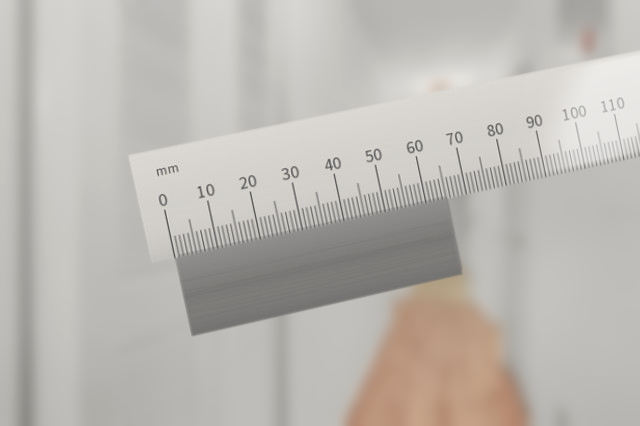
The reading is 65 mm
